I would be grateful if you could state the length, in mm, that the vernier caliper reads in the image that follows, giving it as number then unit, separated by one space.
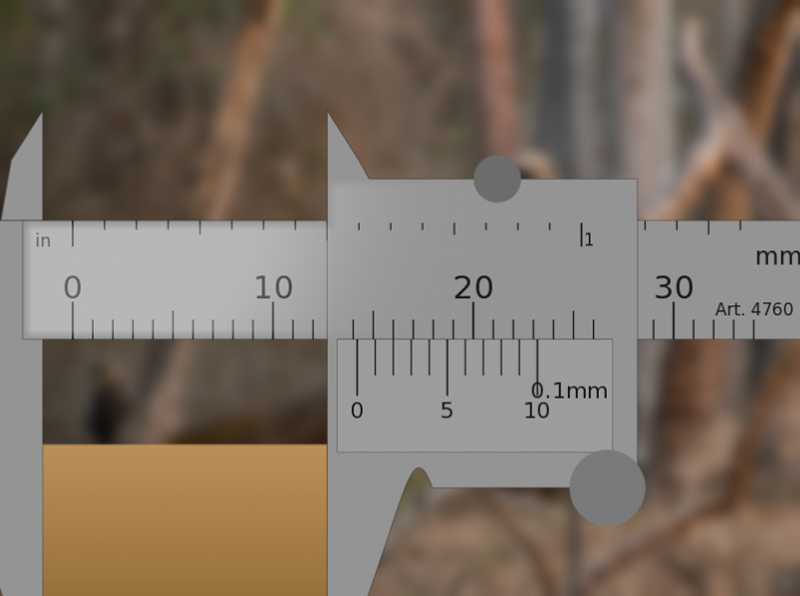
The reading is 14.2 mm
